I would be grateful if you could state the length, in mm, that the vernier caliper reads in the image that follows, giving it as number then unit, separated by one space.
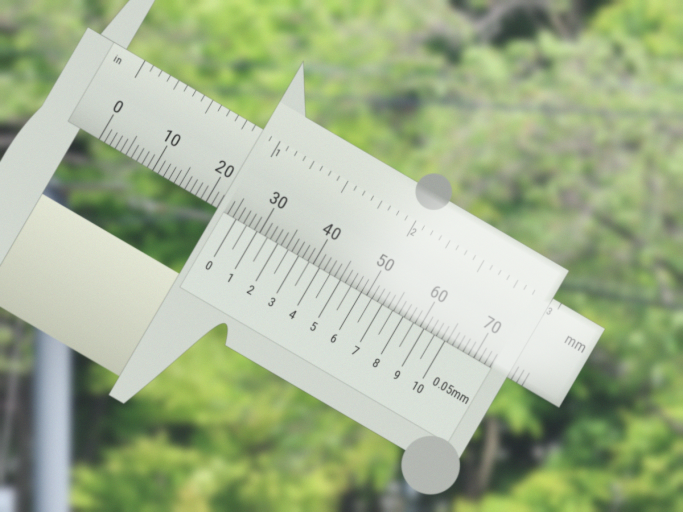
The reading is 25.6 mm
